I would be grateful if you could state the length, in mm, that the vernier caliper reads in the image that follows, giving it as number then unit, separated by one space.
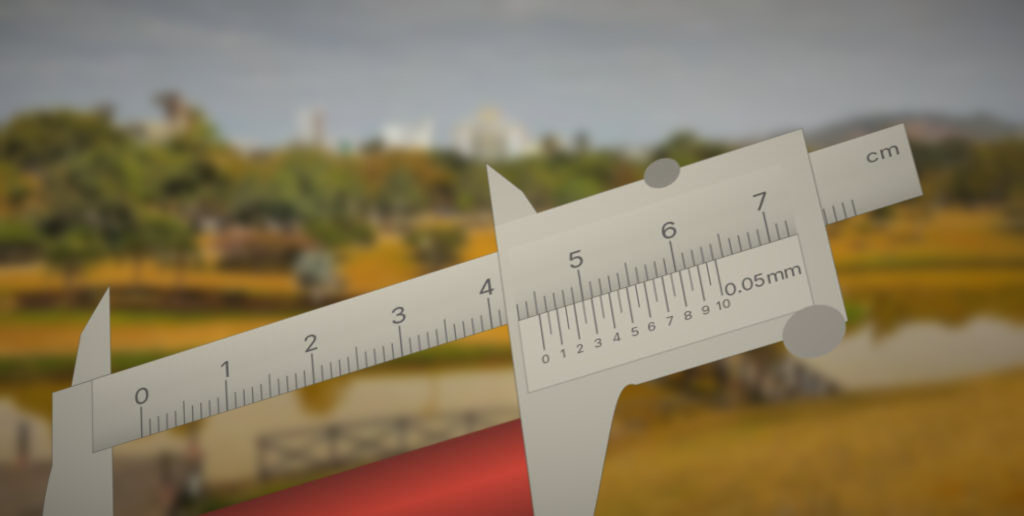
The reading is 45.2 mm
